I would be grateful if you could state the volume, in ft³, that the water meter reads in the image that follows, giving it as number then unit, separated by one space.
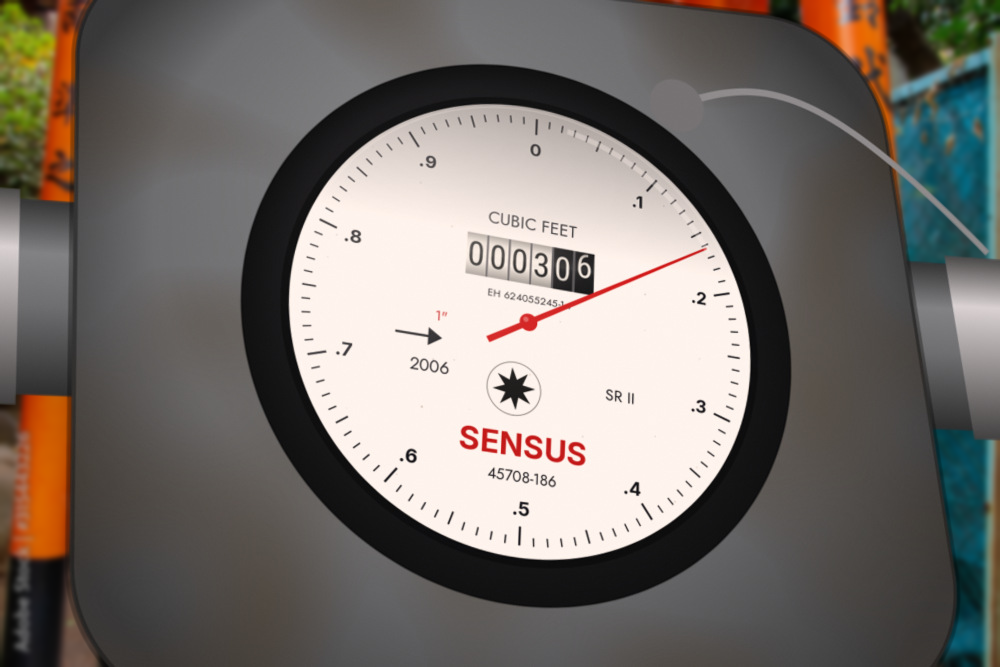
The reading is 306.16 ft³
